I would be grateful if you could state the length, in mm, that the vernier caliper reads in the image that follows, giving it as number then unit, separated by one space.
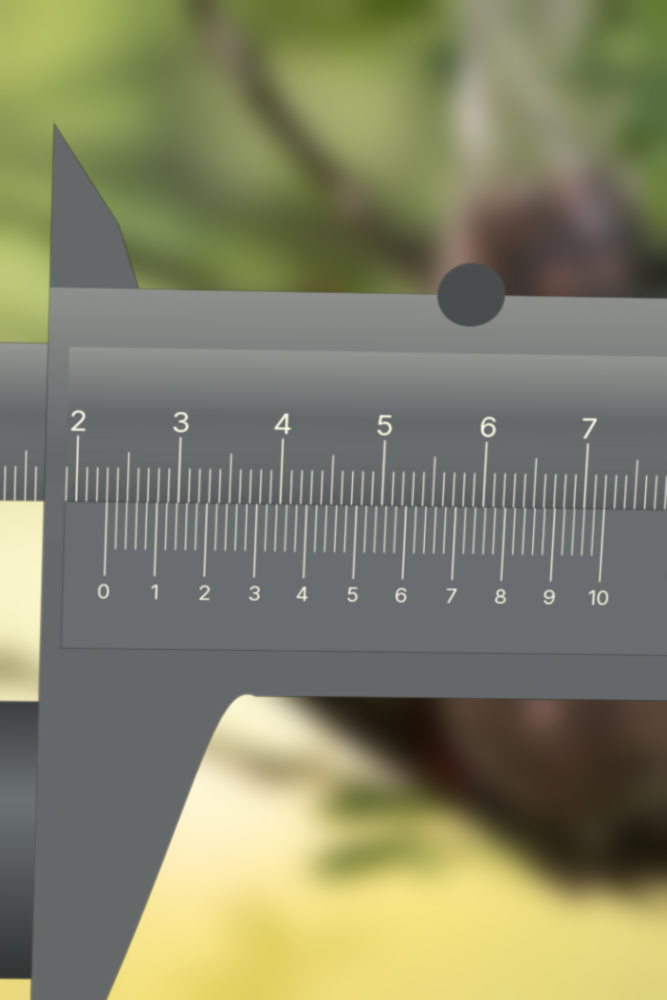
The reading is 23.0 mm
